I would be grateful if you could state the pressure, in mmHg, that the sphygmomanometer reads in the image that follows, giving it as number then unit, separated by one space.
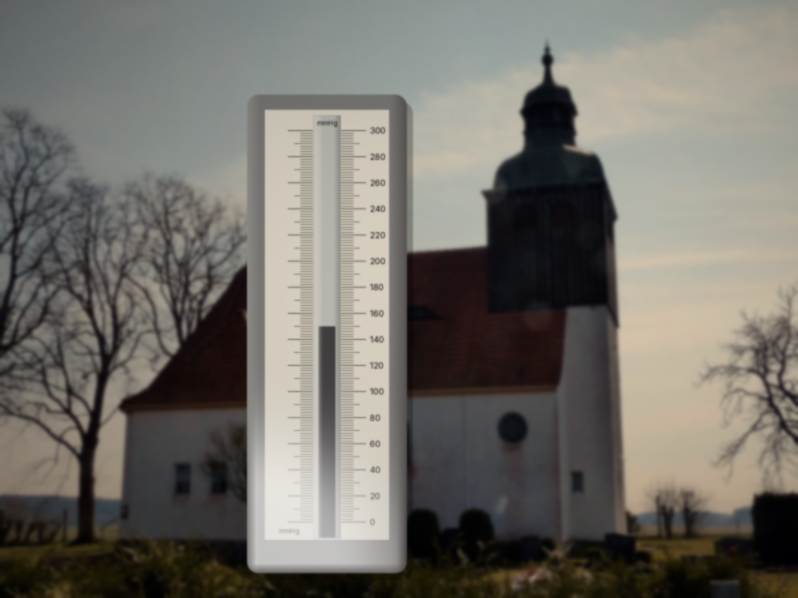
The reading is 150 mmHg
